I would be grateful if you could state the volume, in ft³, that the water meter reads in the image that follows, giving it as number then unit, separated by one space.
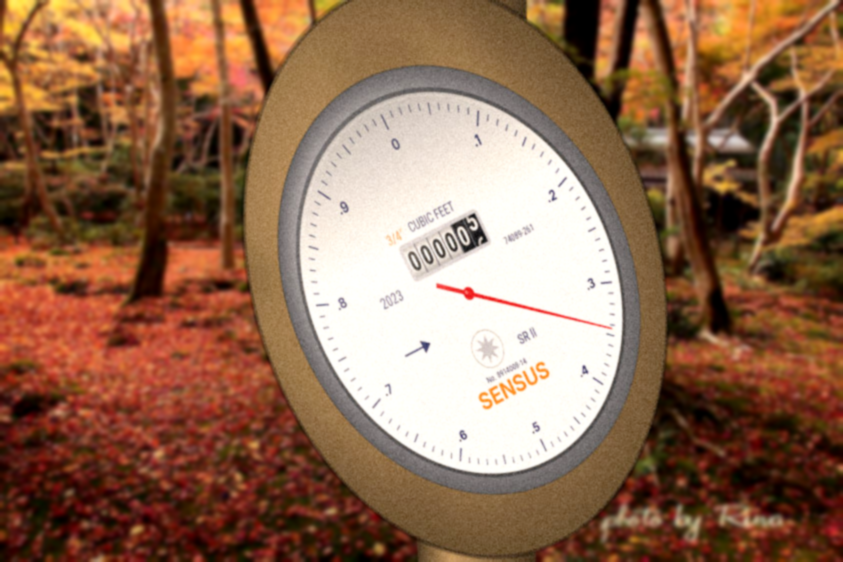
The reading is 5.34 ft³
